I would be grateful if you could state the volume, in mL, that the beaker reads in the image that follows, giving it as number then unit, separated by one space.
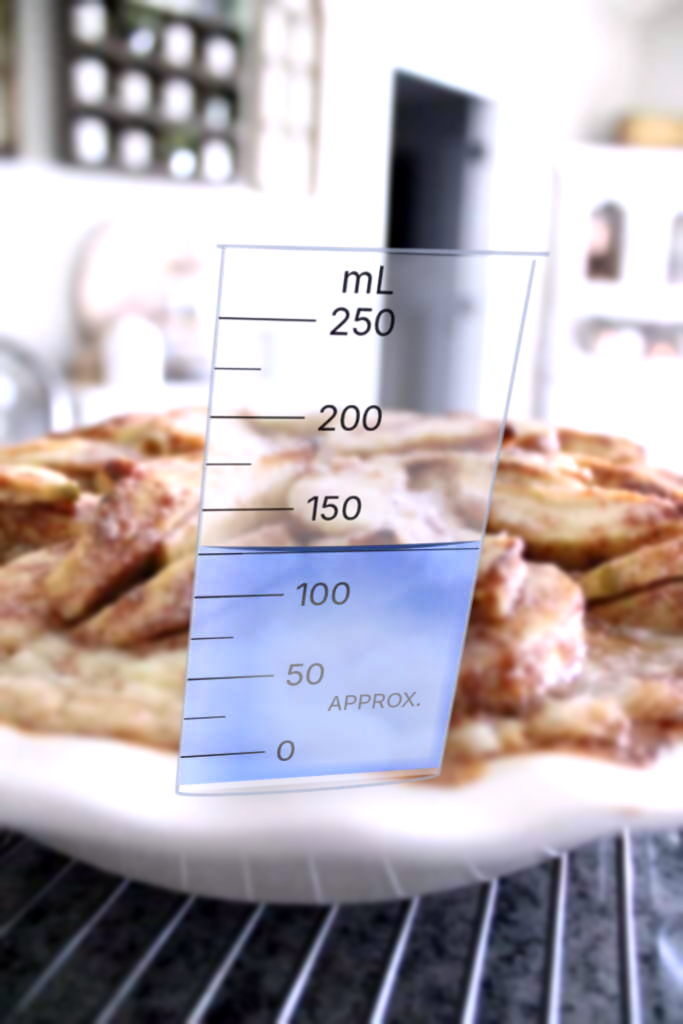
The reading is 125 mL
